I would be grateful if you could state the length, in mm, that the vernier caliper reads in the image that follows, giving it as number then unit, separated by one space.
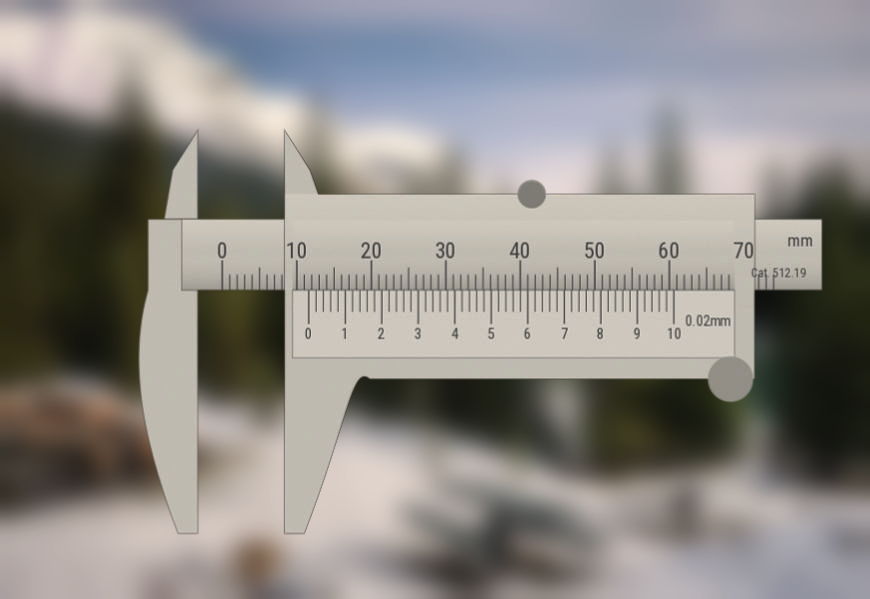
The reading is 11.6 mm
